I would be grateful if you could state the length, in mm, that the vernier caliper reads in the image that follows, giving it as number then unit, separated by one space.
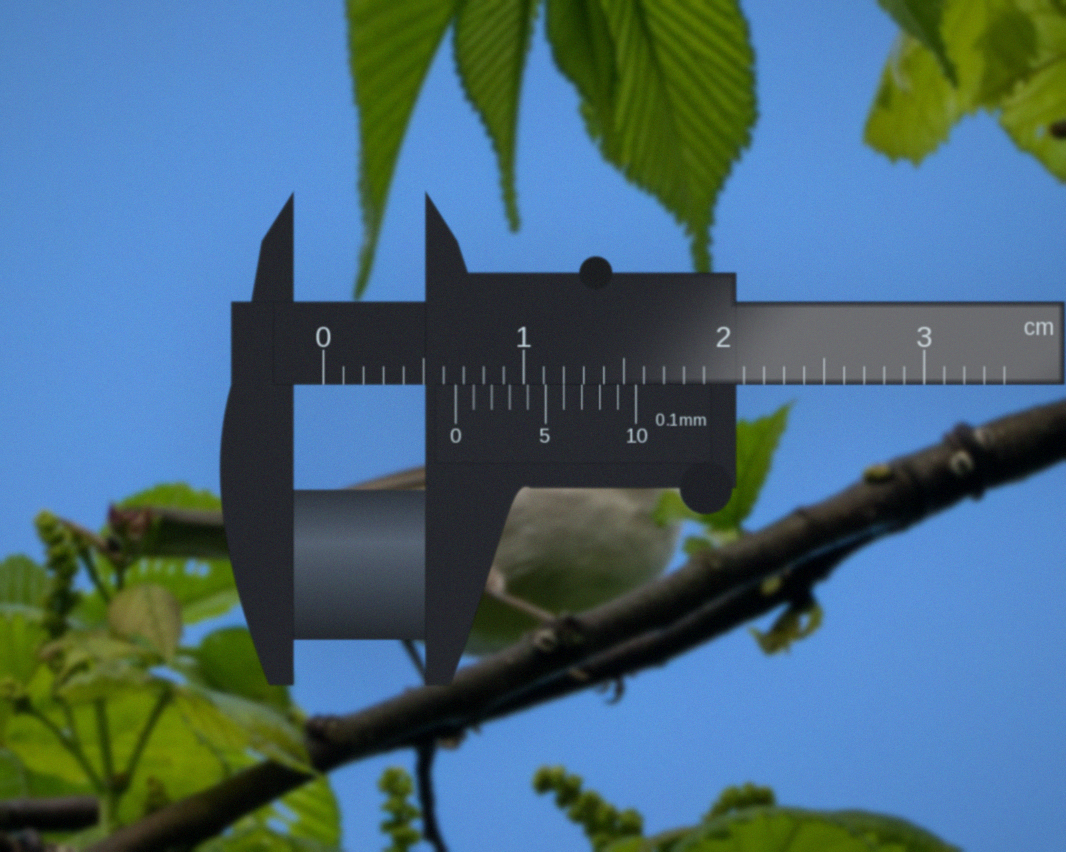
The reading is 6.6 mm
